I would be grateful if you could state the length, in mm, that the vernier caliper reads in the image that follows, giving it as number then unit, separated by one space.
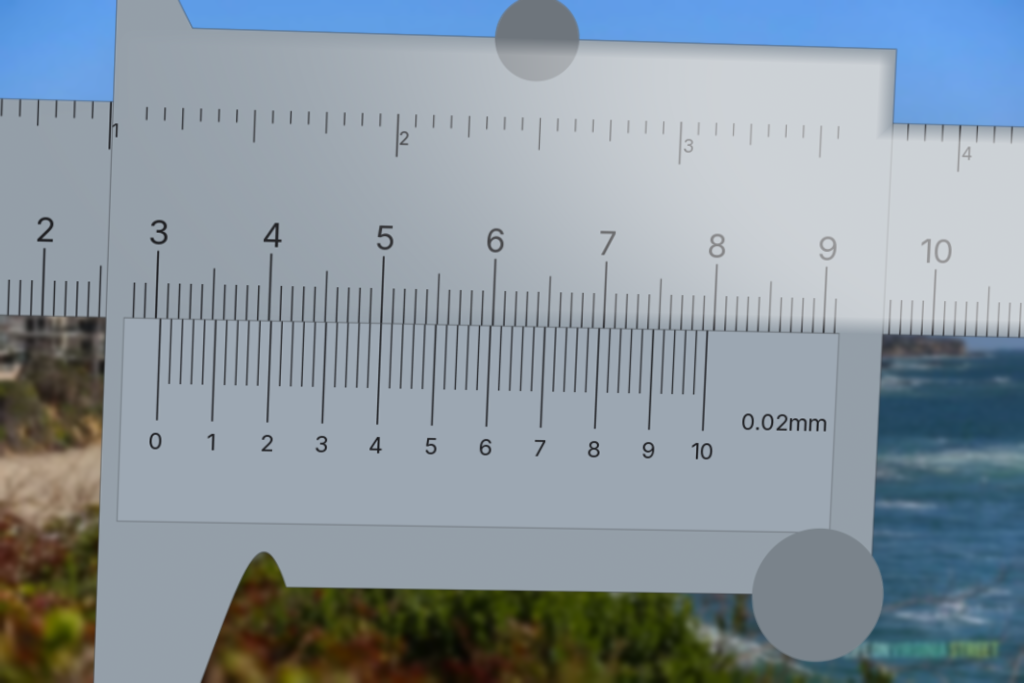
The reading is 30.4 mm
